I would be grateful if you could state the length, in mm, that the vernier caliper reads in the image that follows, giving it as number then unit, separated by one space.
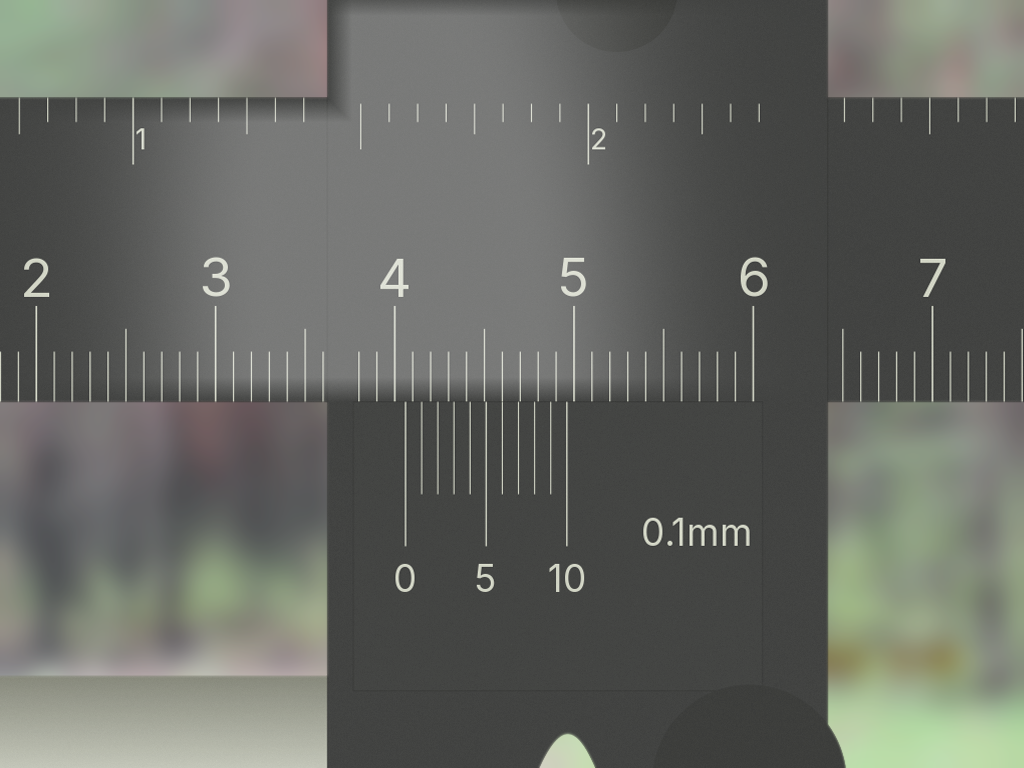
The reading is 40.6 mm
